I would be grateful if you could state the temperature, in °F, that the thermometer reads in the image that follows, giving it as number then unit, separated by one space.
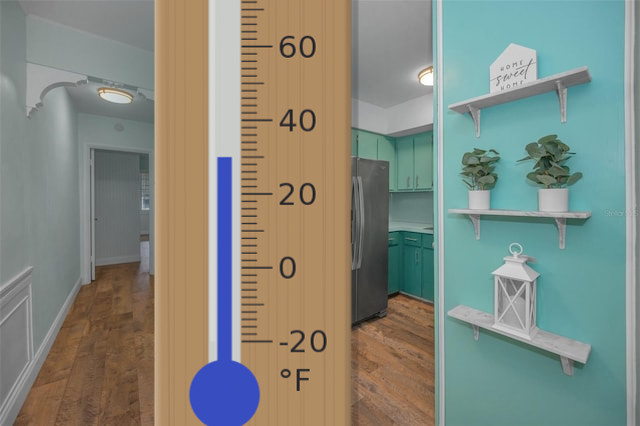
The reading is 30 °F
